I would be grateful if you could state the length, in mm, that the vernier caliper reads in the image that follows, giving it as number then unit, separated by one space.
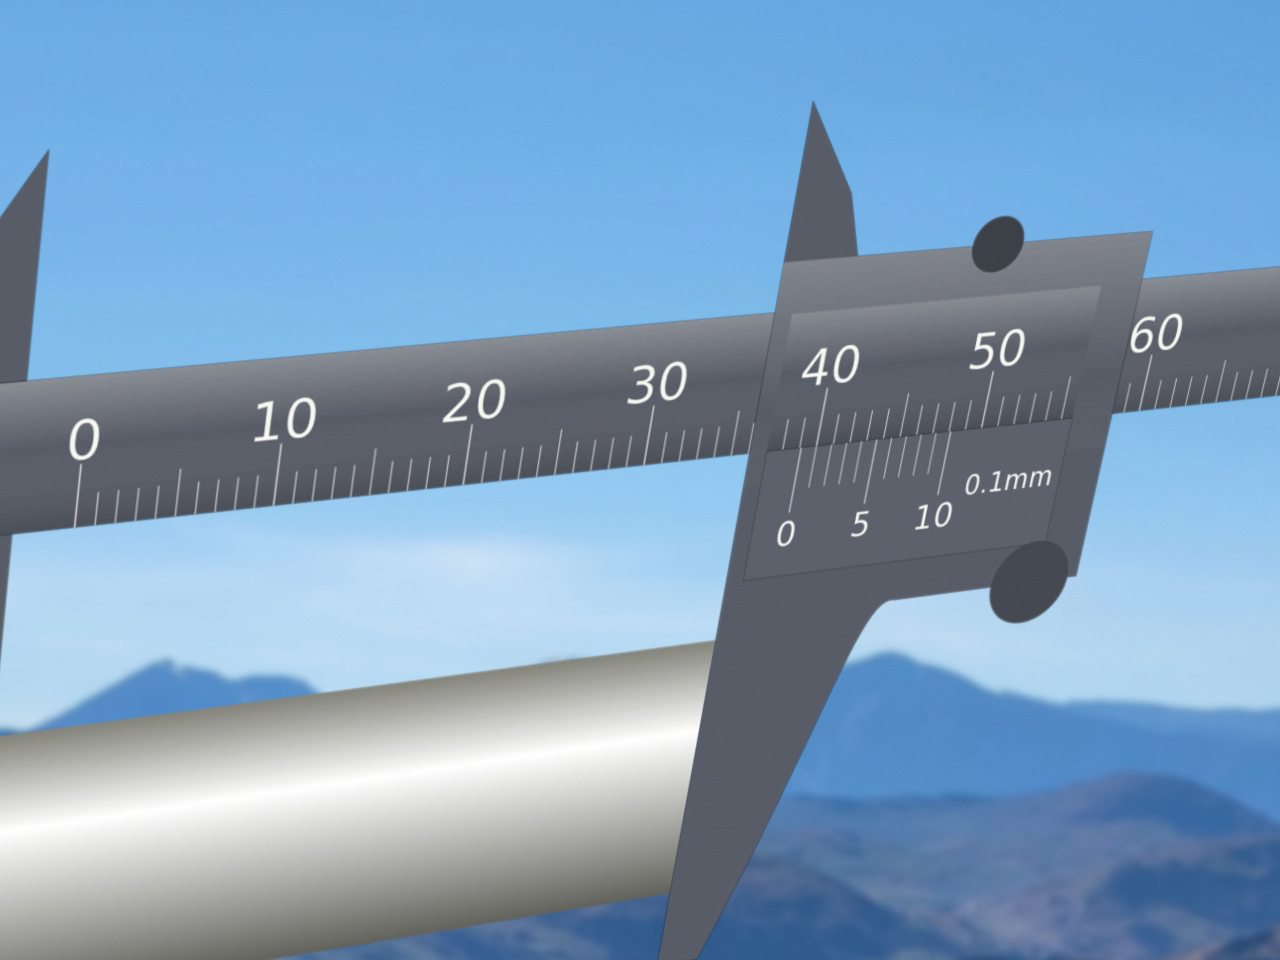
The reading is 39.1 mm
